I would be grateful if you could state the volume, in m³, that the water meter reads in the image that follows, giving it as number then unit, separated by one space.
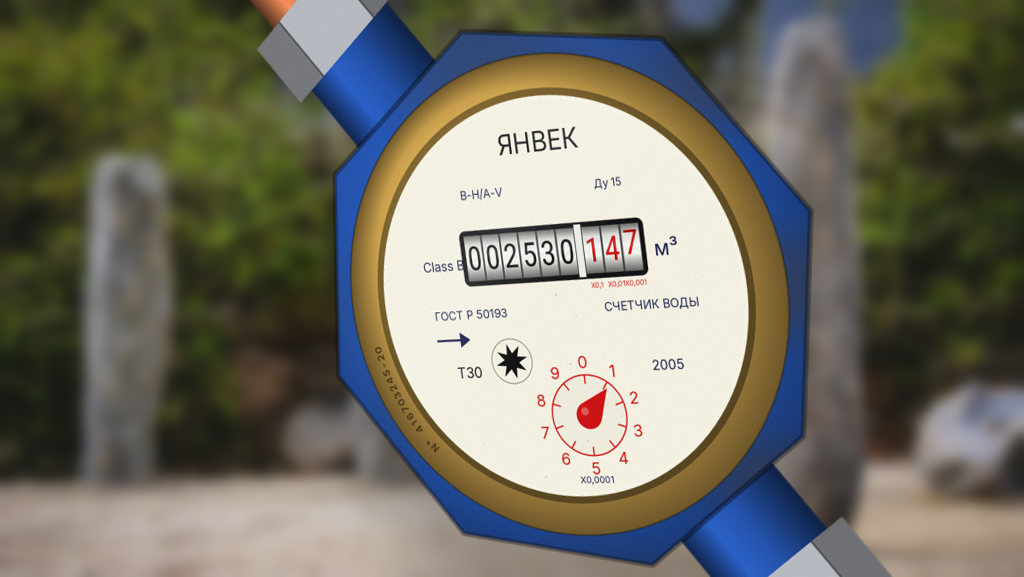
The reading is 2530.1471 m³
